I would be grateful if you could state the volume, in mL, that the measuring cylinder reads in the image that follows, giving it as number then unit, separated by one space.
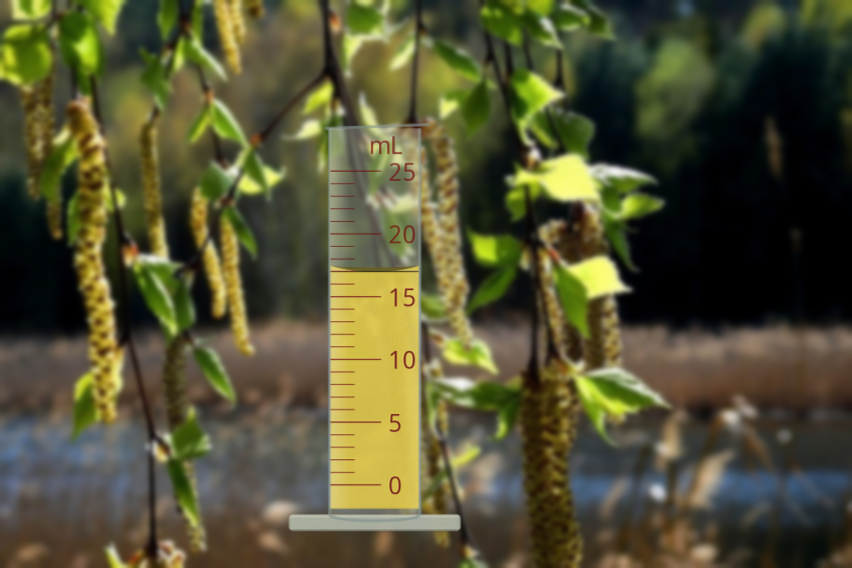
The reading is 17 mL
